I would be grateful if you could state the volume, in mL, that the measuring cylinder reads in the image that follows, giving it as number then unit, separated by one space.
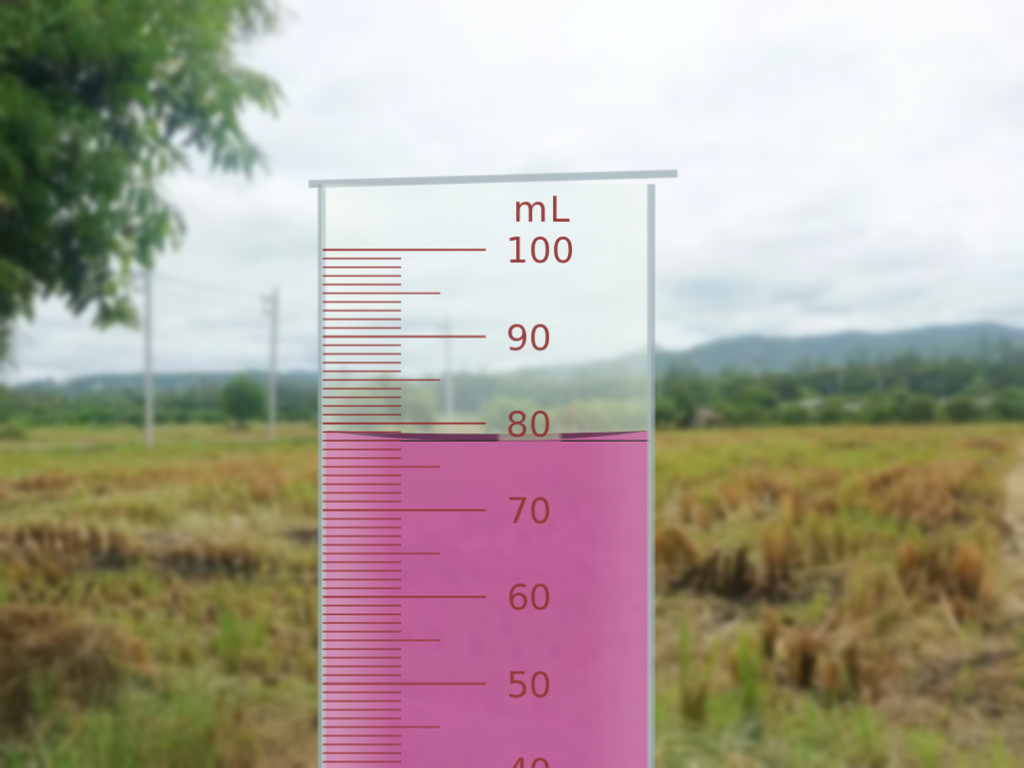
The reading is 78 mL
